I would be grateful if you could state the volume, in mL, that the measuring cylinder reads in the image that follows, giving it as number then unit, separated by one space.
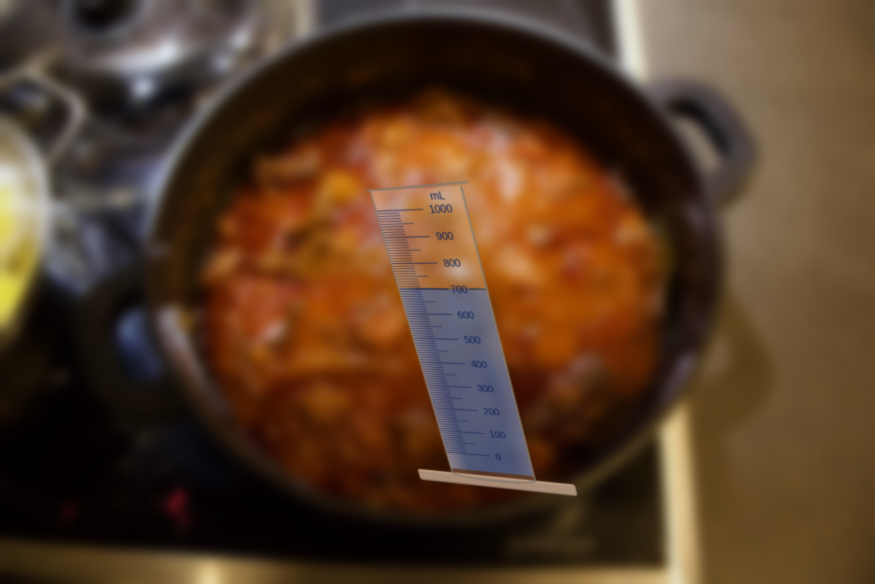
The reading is 700 mL
